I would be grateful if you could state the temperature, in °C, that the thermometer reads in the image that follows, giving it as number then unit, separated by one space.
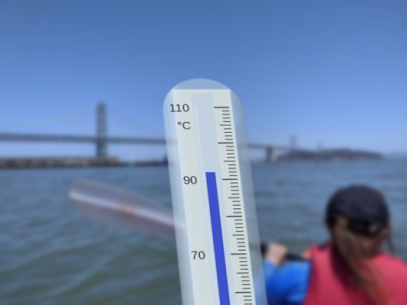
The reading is 92 °C
